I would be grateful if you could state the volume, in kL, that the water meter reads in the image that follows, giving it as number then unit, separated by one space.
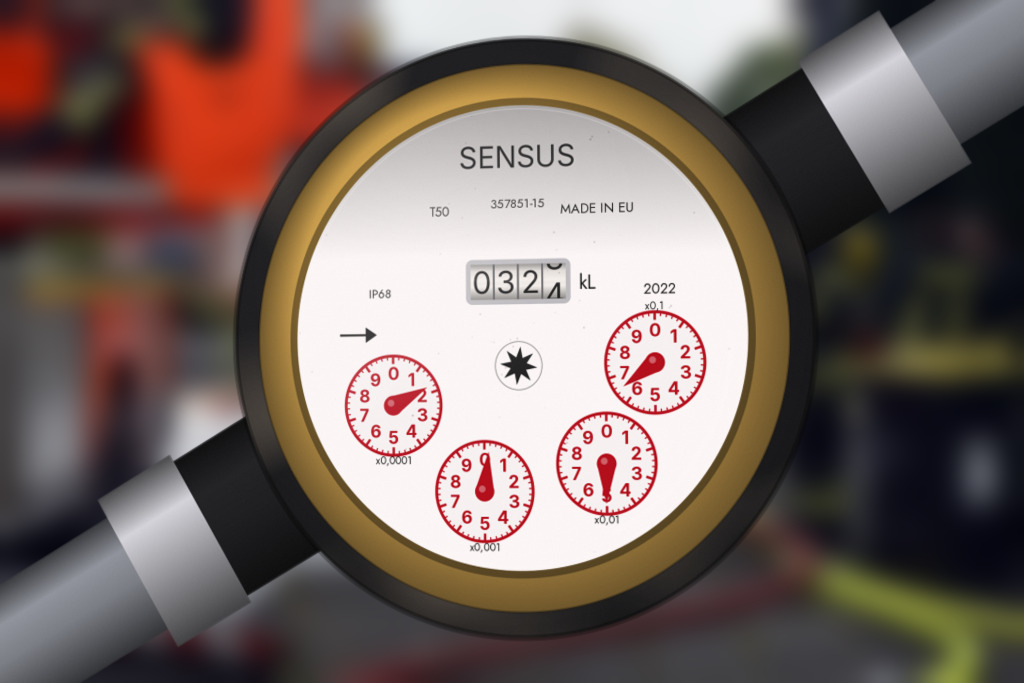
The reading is 323.6501 kL
